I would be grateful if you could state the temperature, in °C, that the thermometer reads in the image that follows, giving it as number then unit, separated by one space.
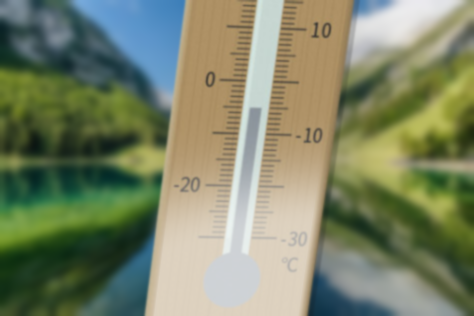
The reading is -5 °C
